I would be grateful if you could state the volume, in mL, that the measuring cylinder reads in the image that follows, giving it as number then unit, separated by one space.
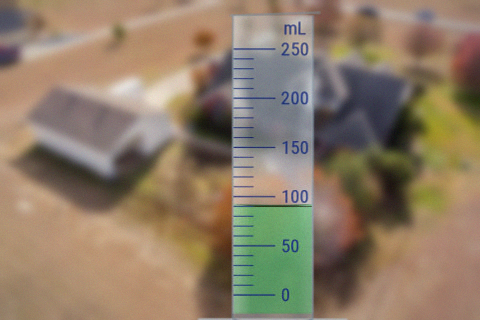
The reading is 90 mL
